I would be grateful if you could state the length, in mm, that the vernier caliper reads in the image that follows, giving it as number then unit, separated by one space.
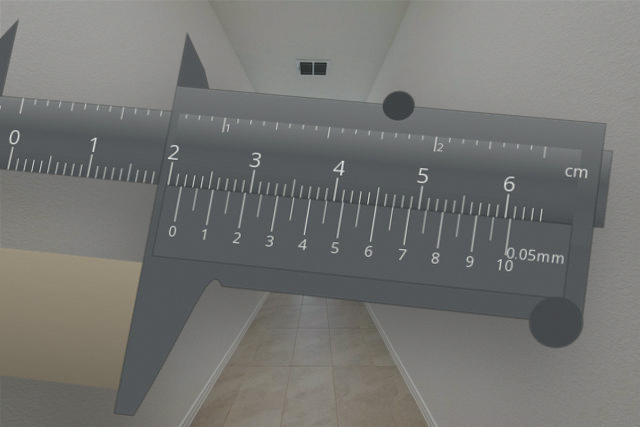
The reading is 21.6 mm
